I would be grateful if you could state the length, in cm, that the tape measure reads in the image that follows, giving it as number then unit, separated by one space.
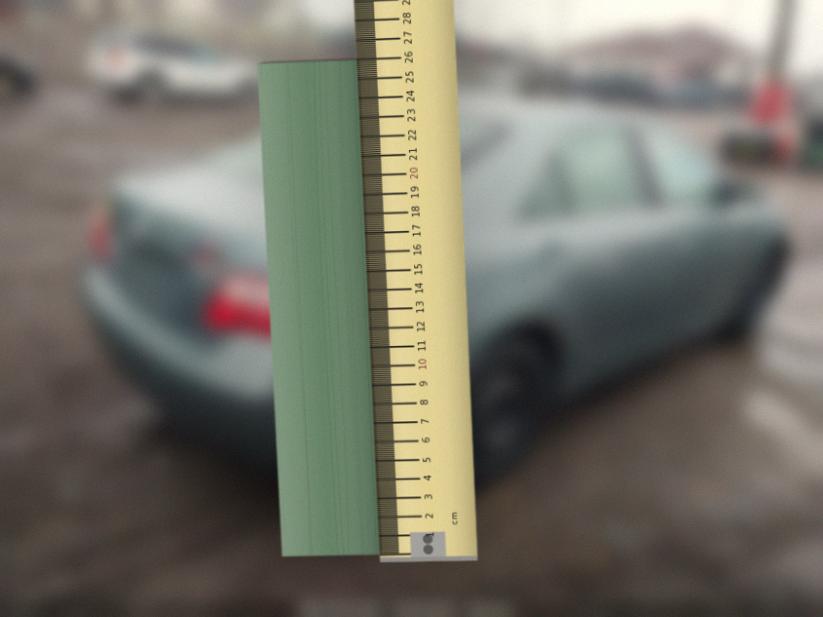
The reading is 26 cm
